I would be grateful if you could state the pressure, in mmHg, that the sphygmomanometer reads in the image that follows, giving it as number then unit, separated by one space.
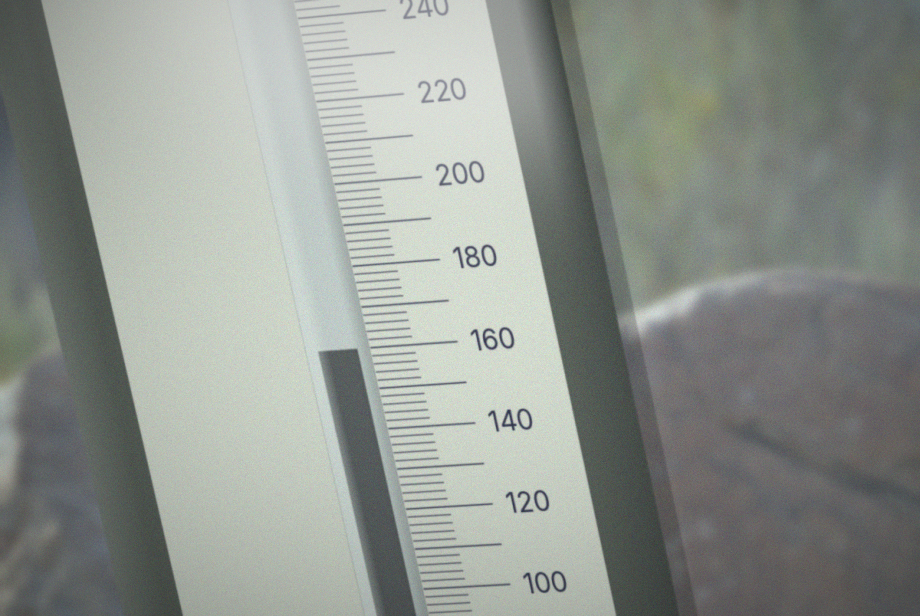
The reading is 160 mmHg
